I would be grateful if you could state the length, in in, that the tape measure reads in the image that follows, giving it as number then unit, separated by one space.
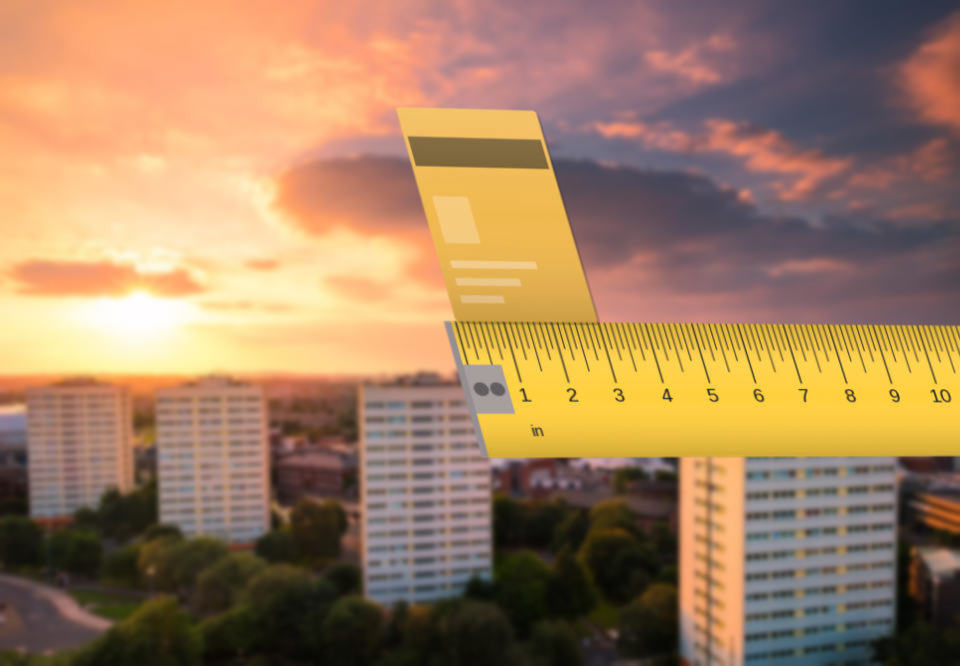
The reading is 3 in
